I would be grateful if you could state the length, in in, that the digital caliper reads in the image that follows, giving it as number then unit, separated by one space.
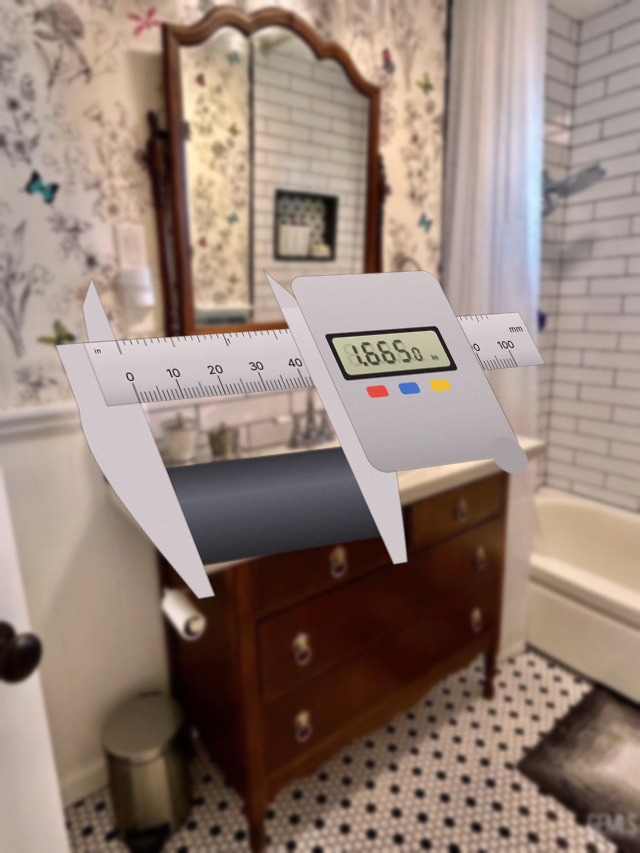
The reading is 1.6650 in
